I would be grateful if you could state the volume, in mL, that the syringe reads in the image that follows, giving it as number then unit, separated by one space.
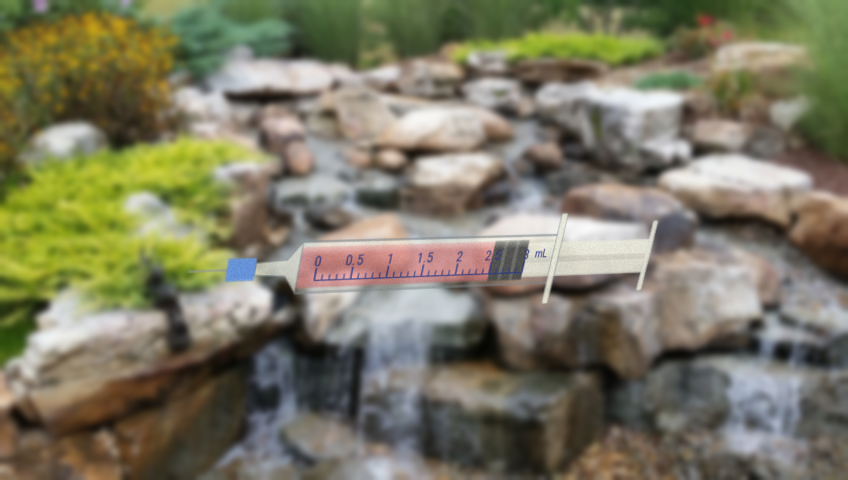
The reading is 2.5 mL
